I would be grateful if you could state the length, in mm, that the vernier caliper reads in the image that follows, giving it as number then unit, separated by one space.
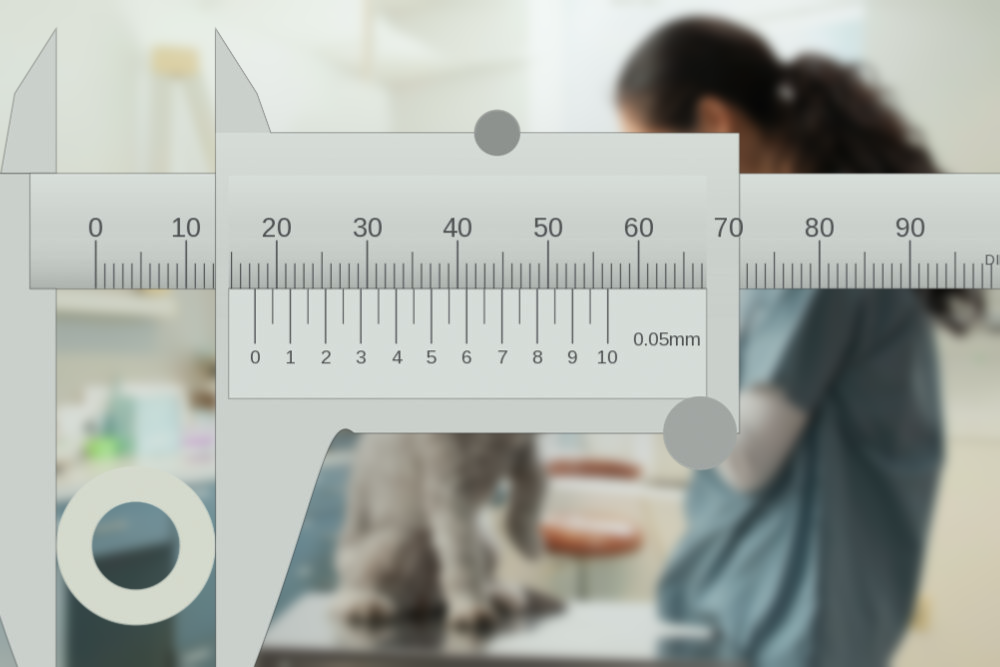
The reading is 17.6 mm
